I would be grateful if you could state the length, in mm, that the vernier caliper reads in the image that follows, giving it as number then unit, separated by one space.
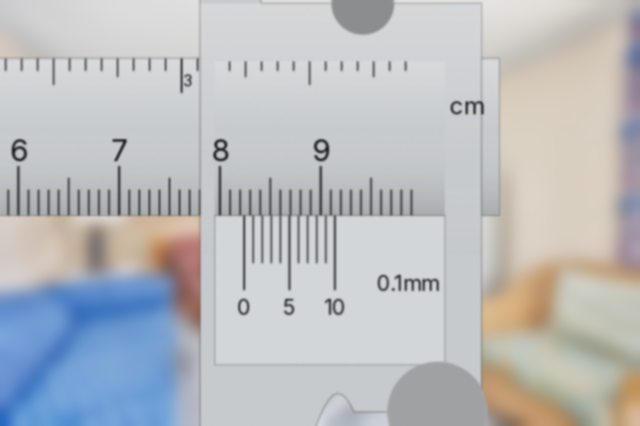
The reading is 82.4 mm
